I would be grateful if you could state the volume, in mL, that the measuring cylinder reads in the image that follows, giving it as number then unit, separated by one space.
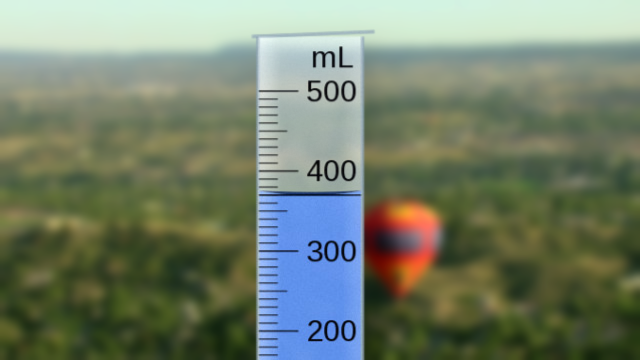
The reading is 370 mL
